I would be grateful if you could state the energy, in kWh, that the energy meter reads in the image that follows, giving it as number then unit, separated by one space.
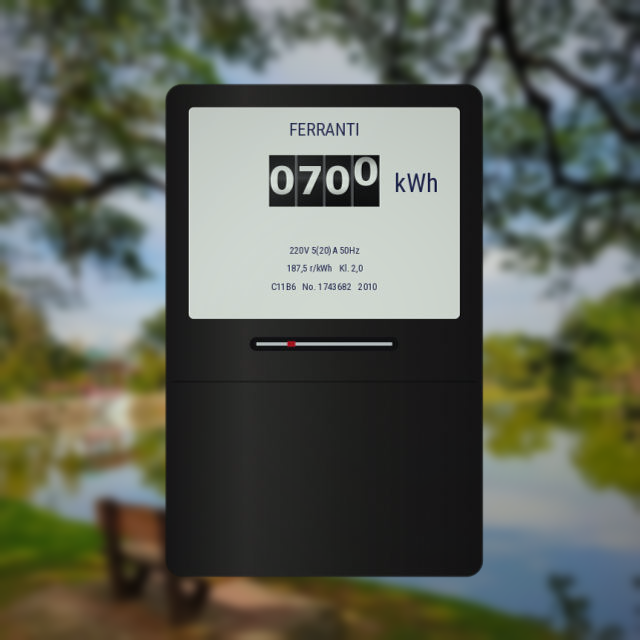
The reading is 700 kWh
